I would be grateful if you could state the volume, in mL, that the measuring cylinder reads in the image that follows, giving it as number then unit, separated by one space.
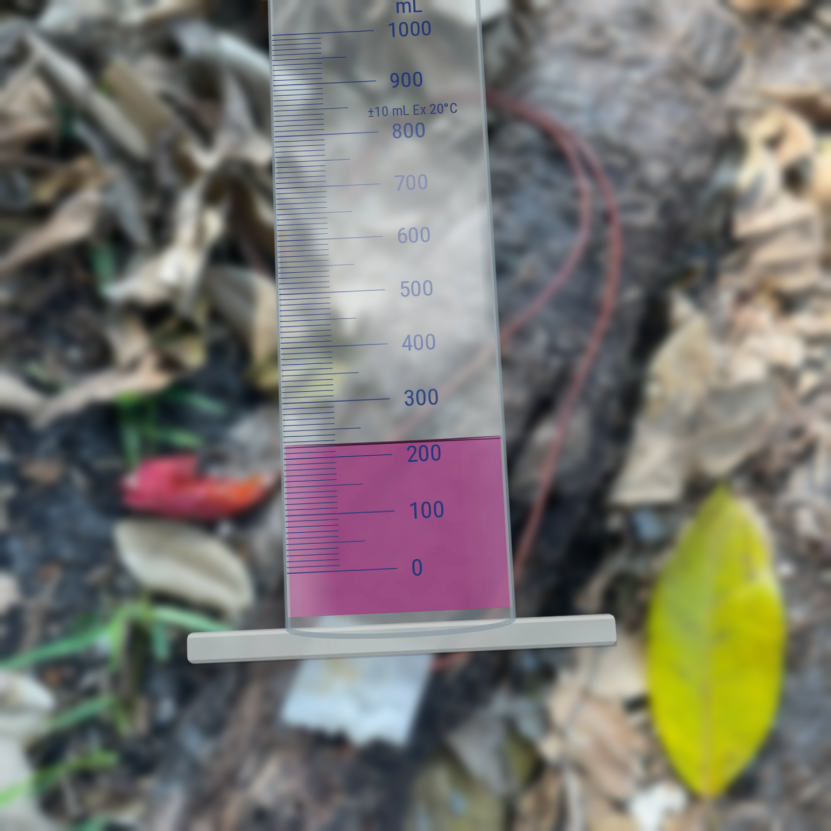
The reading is 220 mL
